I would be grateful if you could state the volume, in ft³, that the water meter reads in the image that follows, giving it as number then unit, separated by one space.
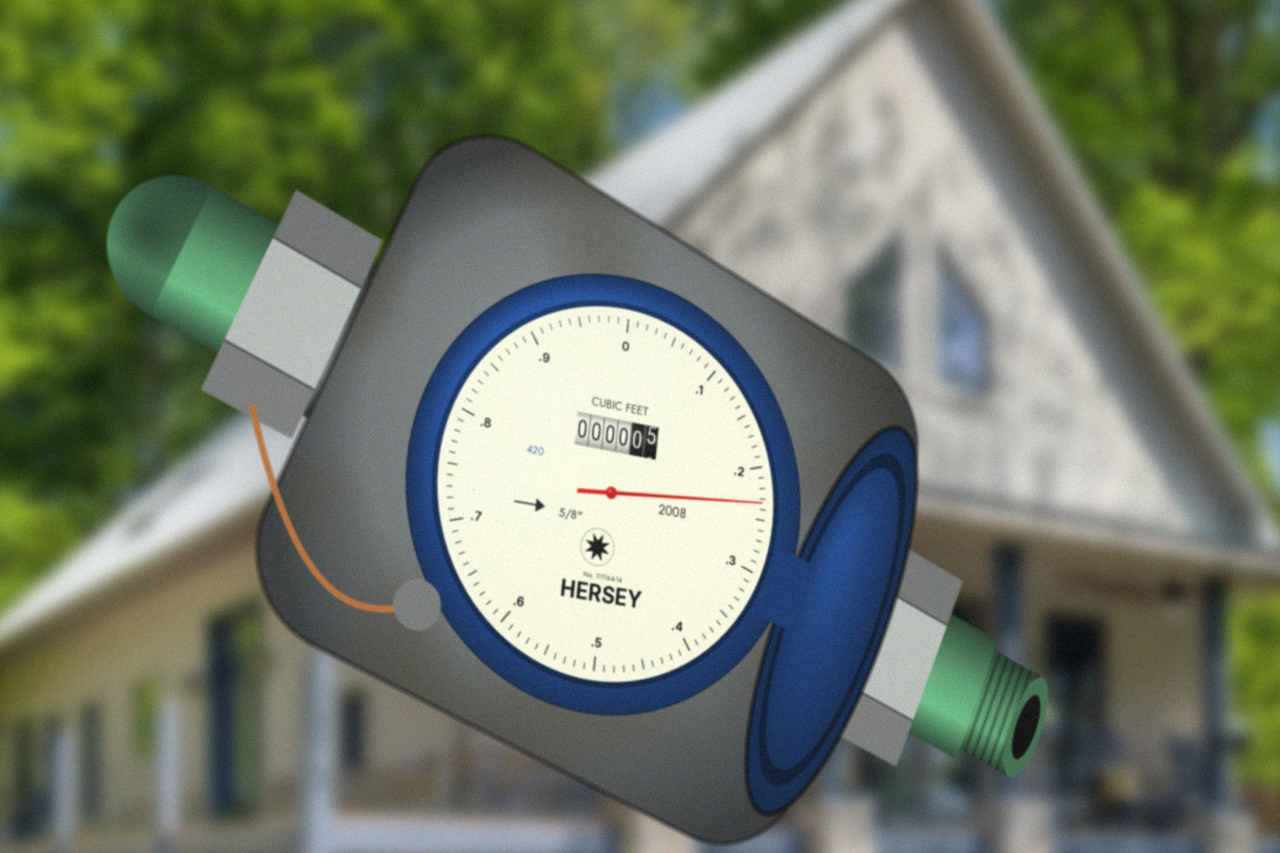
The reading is 5.23 ft³
